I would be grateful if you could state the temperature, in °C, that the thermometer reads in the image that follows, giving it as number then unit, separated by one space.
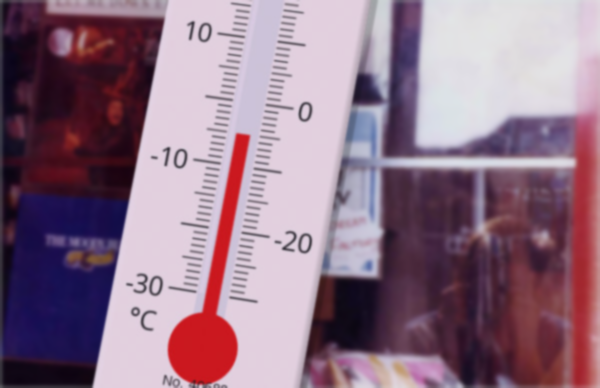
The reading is -5 °C
